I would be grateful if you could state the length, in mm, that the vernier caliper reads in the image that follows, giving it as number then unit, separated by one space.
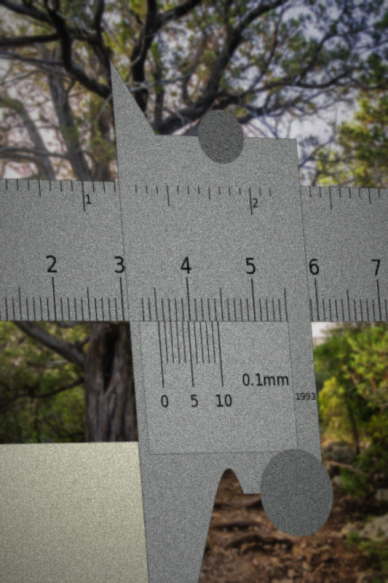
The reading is 35.2 mm
